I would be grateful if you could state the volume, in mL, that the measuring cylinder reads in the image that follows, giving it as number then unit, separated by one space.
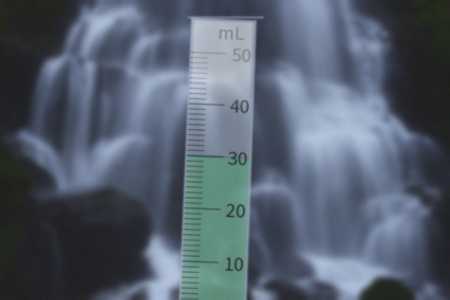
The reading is 30 mL
